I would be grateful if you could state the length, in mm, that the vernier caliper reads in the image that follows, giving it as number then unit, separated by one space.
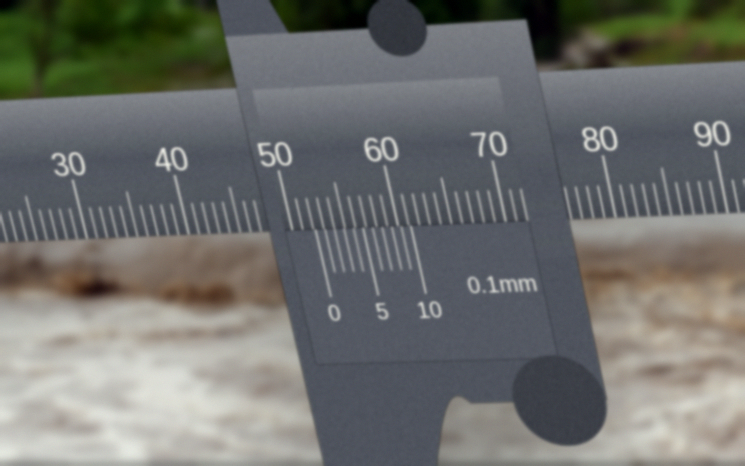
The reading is 52.2 mm
